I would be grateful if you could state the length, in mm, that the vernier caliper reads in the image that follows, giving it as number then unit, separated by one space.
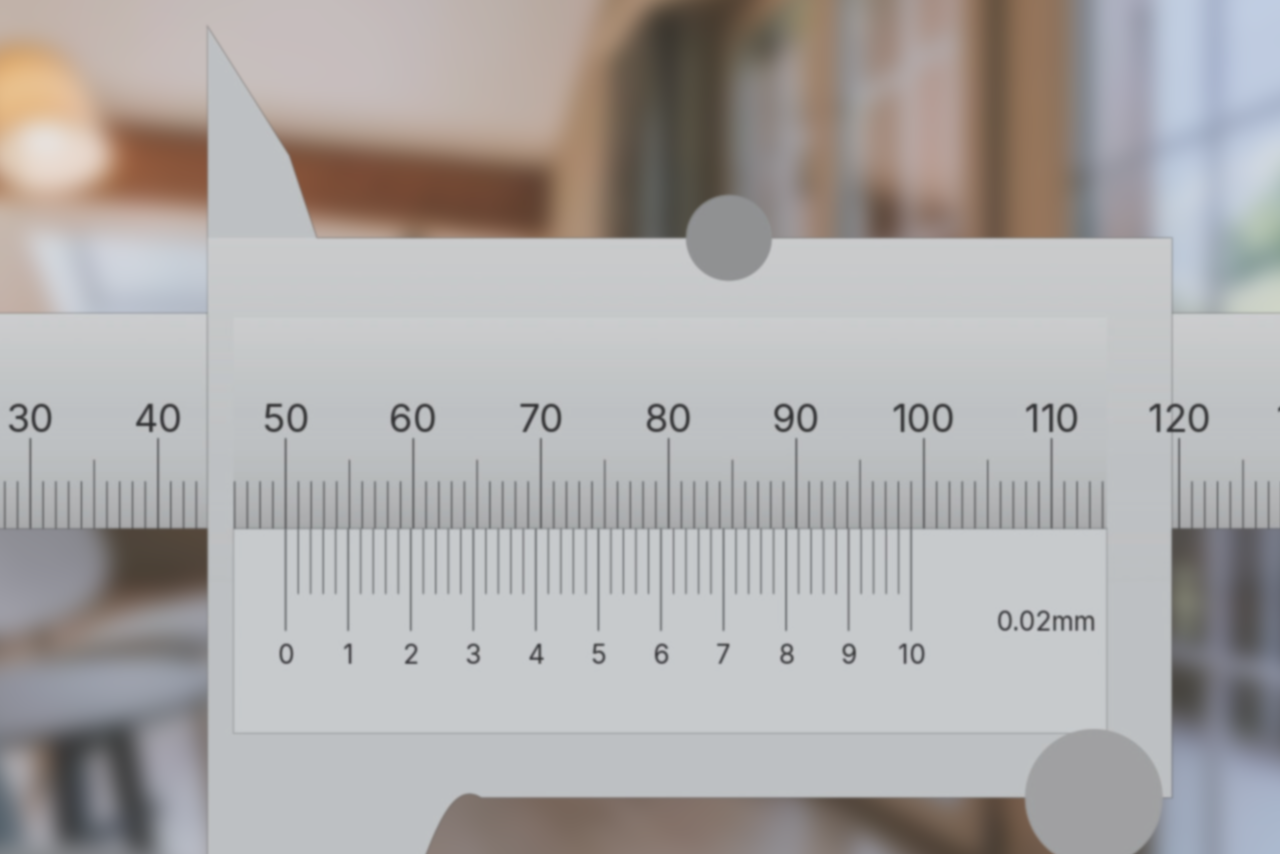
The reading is 50.0 mm
